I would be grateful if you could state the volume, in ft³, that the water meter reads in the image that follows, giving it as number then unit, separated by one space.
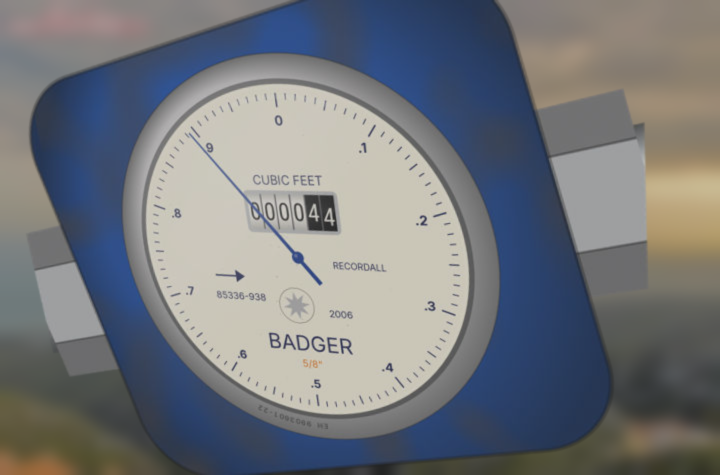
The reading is 43.89 ft³
